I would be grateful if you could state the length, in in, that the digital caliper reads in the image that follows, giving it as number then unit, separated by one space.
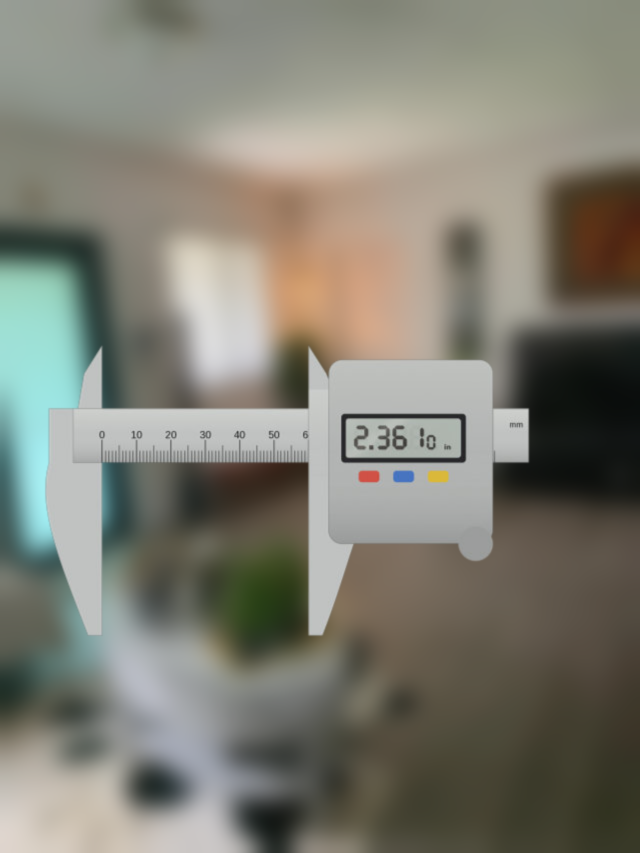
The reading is 2.3610 in
